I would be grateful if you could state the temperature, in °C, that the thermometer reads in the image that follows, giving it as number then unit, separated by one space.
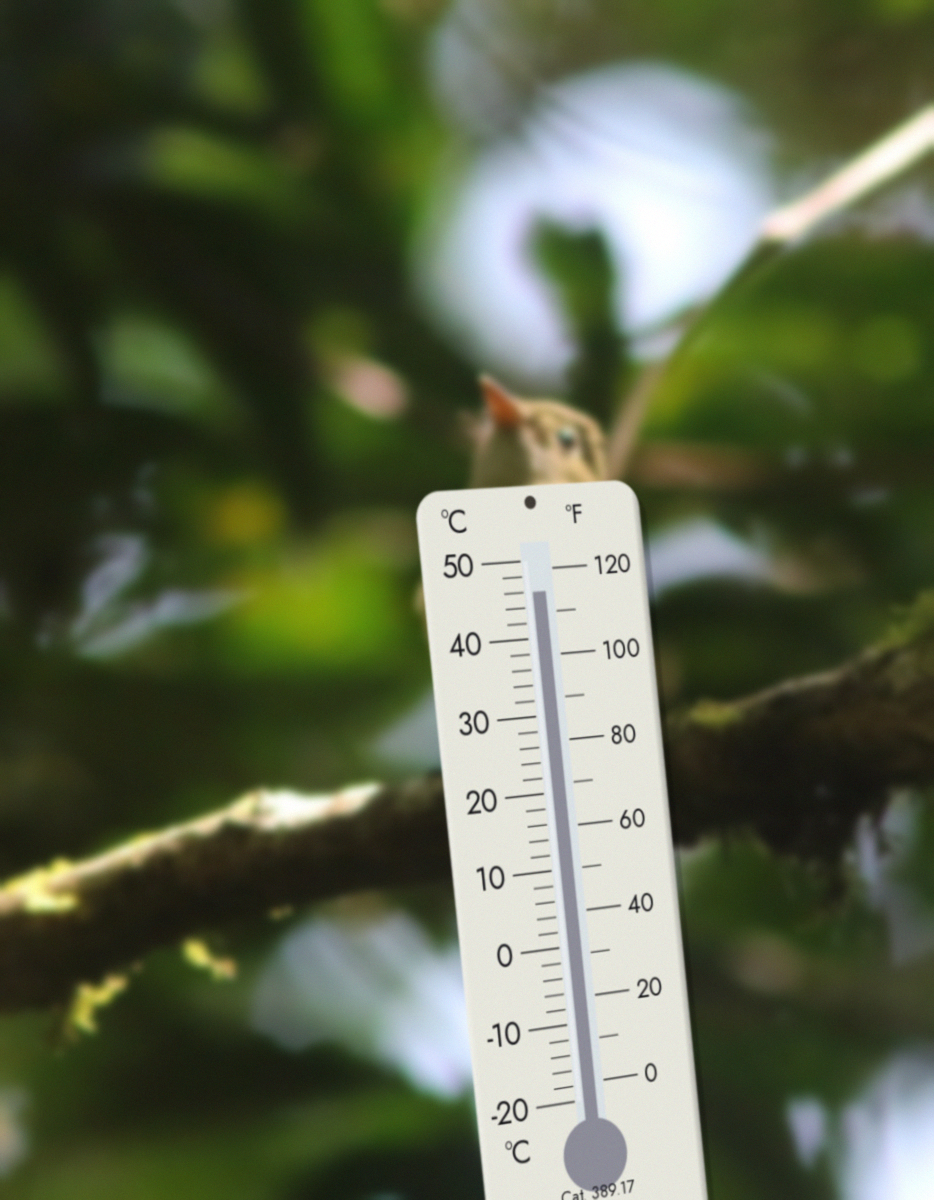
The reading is 46 °C
